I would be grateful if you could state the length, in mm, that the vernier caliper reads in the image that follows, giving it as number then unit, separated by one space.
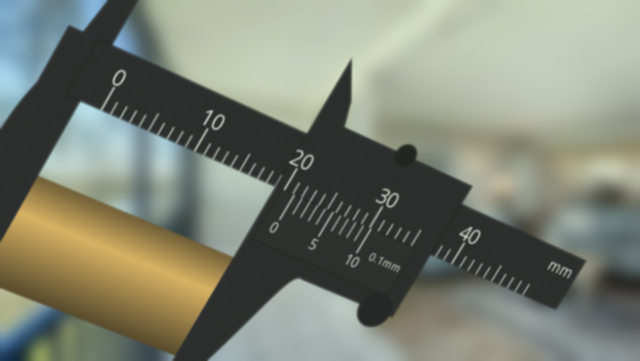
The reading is 21.2 mm
